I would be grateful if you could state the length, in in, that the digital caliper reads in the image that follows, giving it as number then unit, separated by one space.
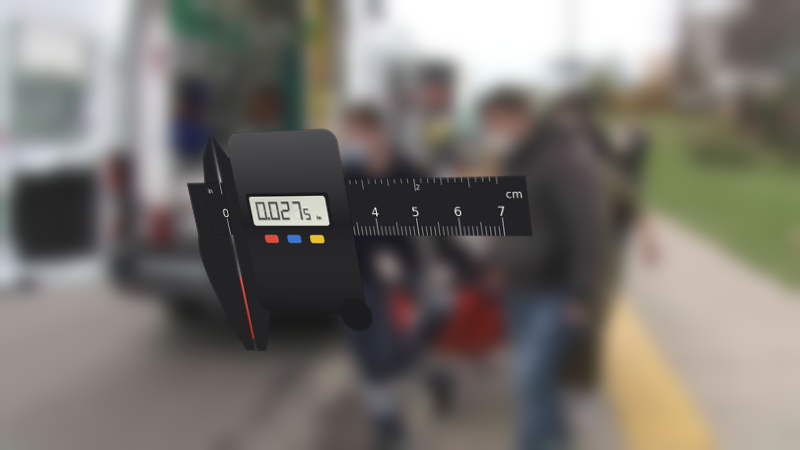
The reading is 0.0275 in
